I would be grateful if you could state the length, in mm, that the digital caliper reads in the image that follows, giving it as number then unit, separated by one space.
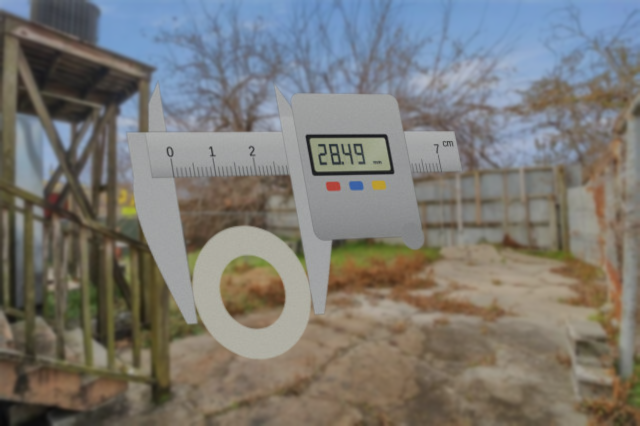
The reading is 28.49 mm
